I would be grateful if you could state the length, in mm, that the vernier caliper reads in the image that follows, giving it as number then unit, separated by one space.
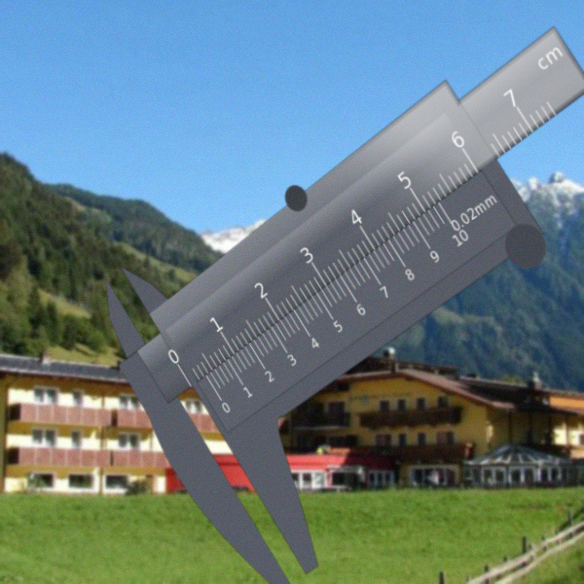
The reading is 3.5 mm
